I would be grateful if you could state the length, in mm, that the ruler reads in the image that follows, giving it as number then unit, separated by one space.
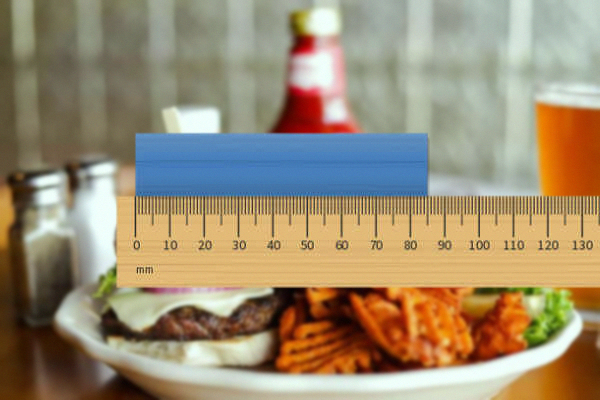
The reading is 85 mm
